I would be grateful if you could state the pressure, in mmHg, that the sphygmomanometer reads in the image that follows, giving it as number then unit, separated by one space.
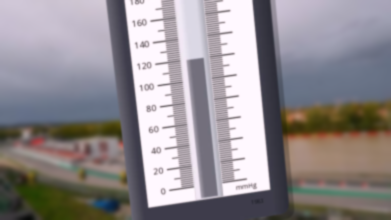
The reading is 120 mmHg
